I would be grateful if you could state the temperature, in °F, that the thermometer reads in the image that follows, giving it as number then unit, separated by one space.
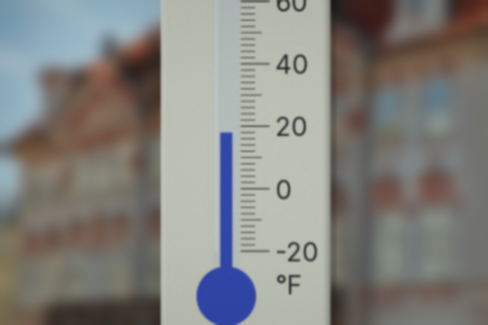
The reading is 18 °F
